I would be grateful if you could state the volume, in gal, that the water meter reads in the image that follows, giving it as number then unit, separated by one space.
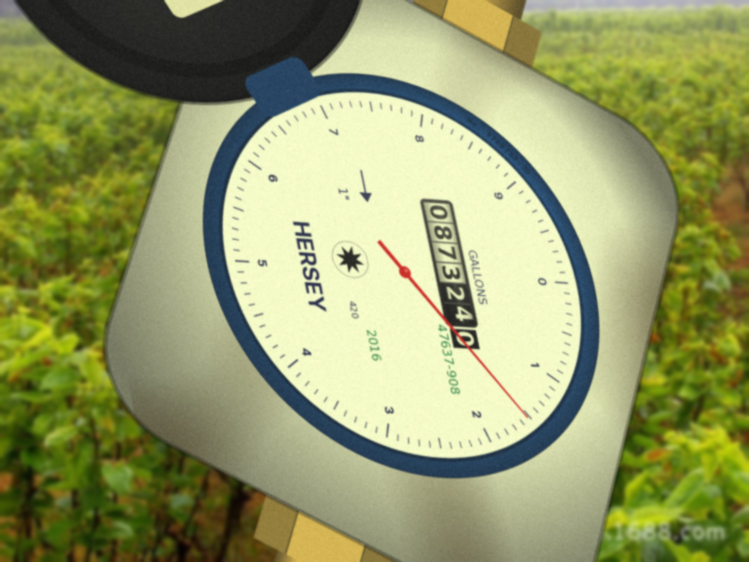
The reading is 873241.5 gal
